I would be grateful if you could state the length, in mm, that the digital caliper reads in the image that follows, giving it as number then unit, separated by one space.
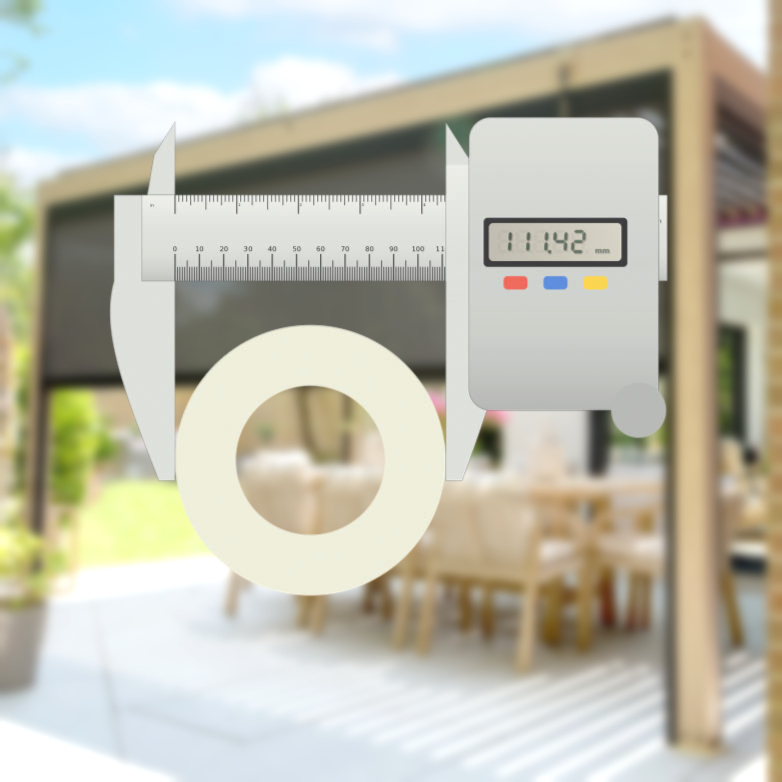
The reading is 111.42 mm
